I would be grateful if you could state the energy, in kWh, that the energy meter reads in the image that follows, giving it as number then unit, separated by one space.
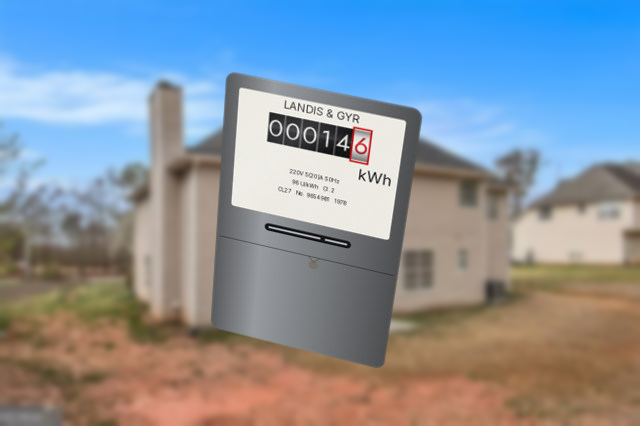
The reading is 14.6 kWh
